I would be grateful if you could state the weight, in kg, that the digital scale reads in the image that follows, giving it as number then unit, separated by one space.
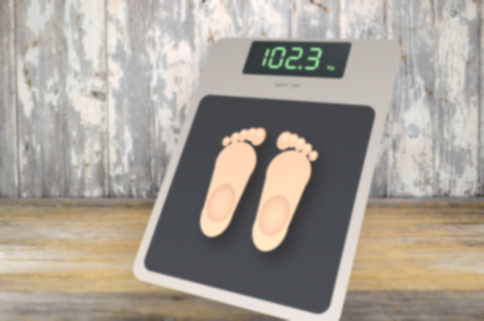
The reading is 102.3 kg
